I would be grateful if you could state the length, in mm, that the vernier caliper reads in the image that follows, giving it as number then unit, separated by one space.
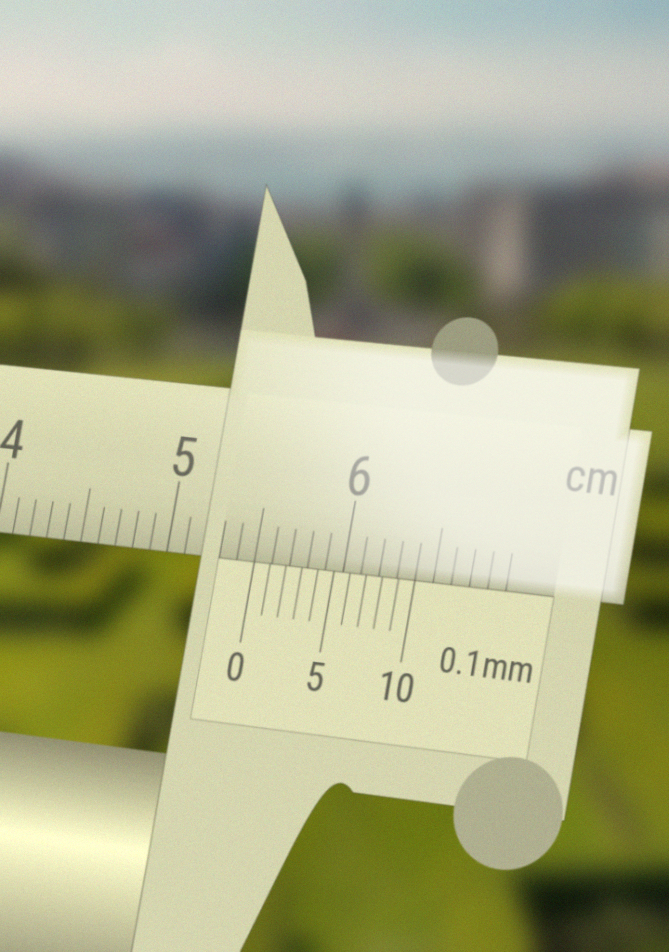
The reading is 55.0 mm
